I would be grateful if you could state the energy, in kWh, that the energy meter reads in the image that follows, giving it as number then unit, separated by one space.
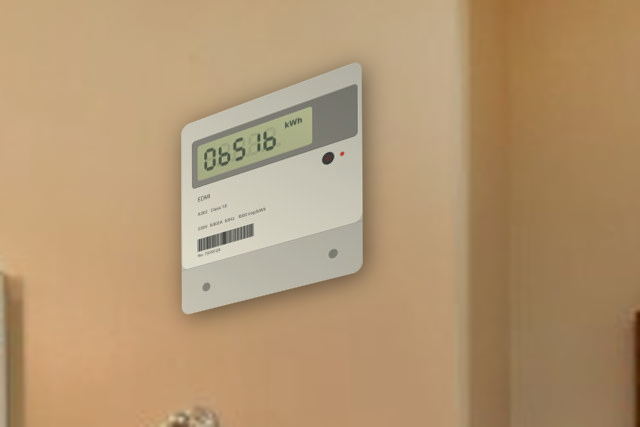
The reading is 6516 kWh
